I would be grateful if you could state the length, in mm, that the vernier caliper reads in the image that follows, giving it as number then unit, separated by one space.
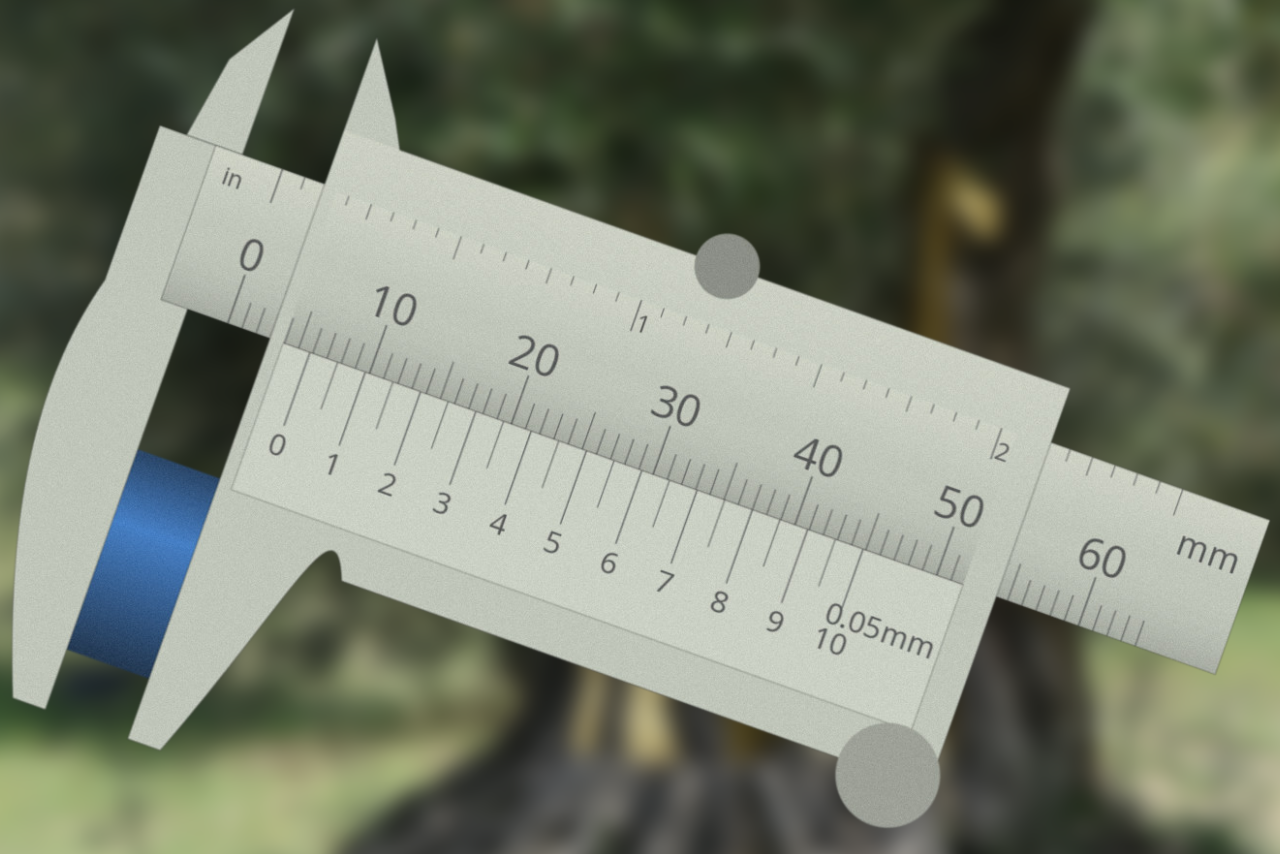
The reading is 5.8 mm
